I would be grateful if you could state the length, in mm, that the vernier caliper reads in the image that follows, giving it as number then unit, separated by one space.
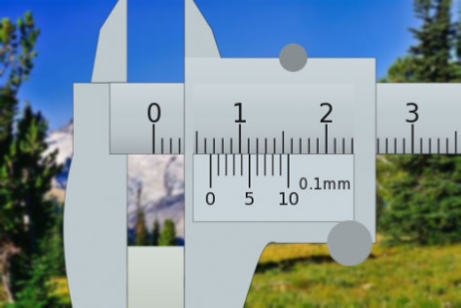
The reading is 6.6 mm
